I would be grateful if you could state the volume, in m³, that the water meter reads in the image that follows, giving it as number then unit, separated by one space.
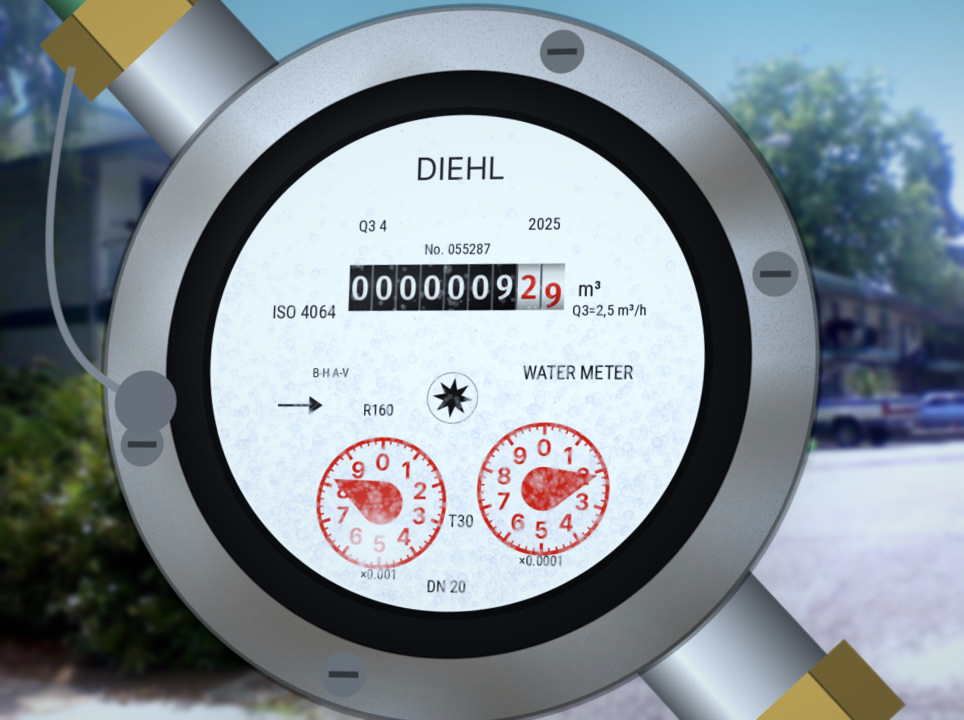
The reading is 9.2882 m³
